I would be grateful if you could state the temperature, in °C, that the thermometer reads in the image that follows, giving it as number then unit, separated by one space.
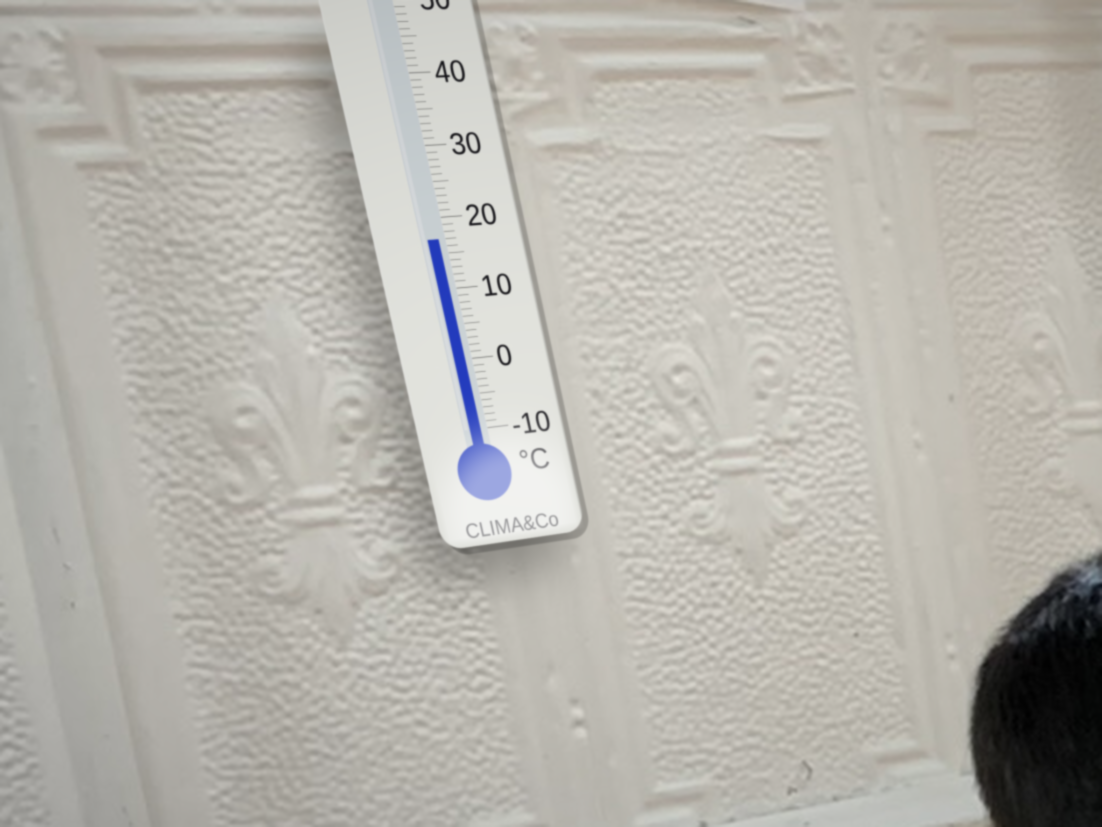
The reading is 17 °C
